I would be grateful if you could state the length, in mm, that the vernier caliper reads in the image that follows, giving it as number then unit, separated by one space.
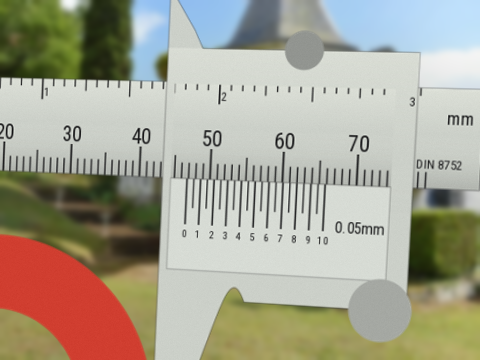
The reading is 46.8 mm
